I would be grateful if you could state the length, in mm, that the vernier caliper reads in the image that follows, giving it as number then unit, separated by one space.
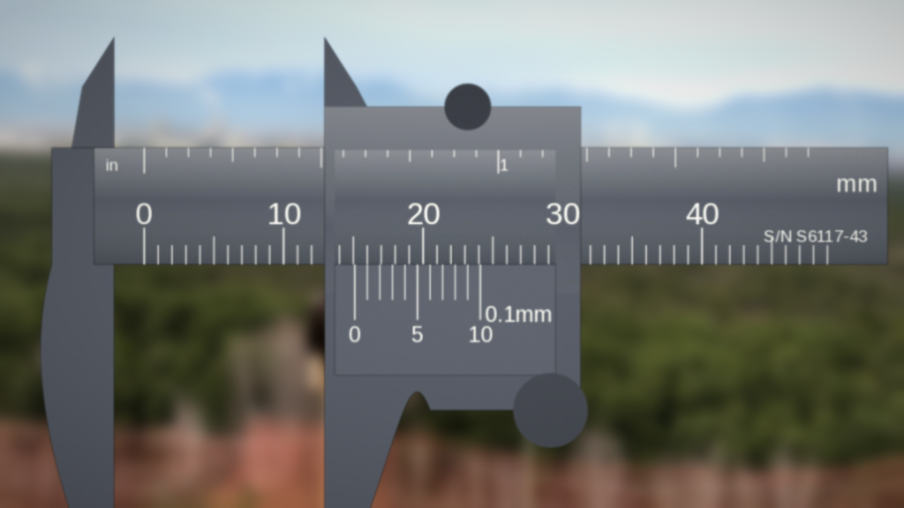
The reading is 15.1 mm
